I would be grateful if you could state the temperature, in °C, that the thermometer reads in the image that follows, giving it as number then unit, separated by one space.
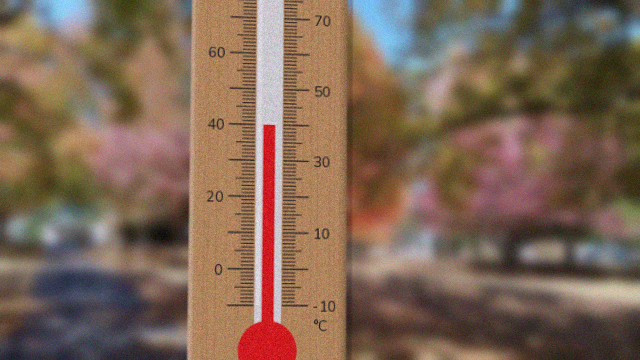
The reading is 40 °C
